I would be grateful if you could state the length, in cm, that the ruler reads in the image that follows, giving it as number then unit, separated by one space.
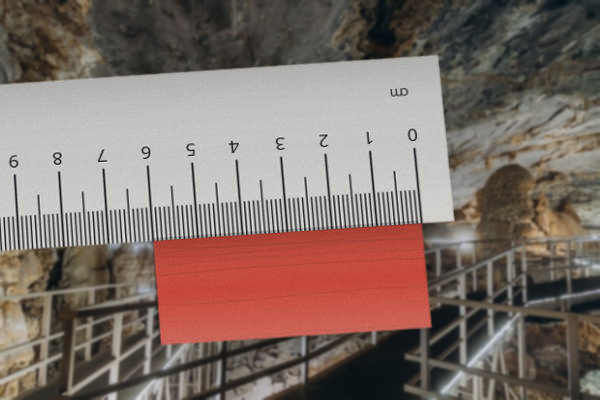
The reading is 6 cm
